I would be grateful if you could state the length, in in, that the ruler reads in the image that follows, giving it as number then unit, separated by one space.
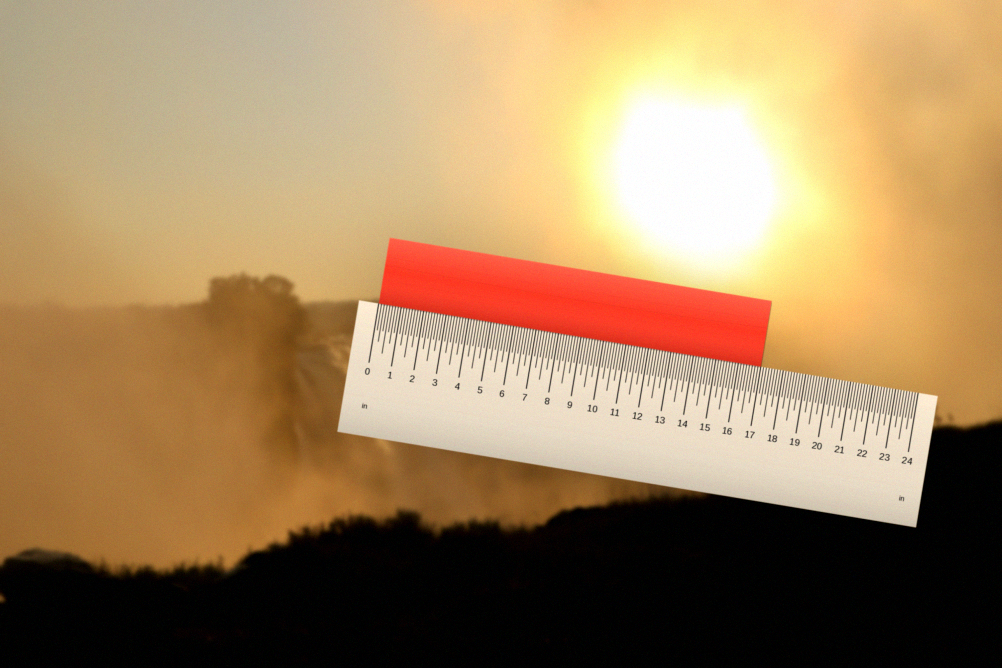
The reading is 17 in
